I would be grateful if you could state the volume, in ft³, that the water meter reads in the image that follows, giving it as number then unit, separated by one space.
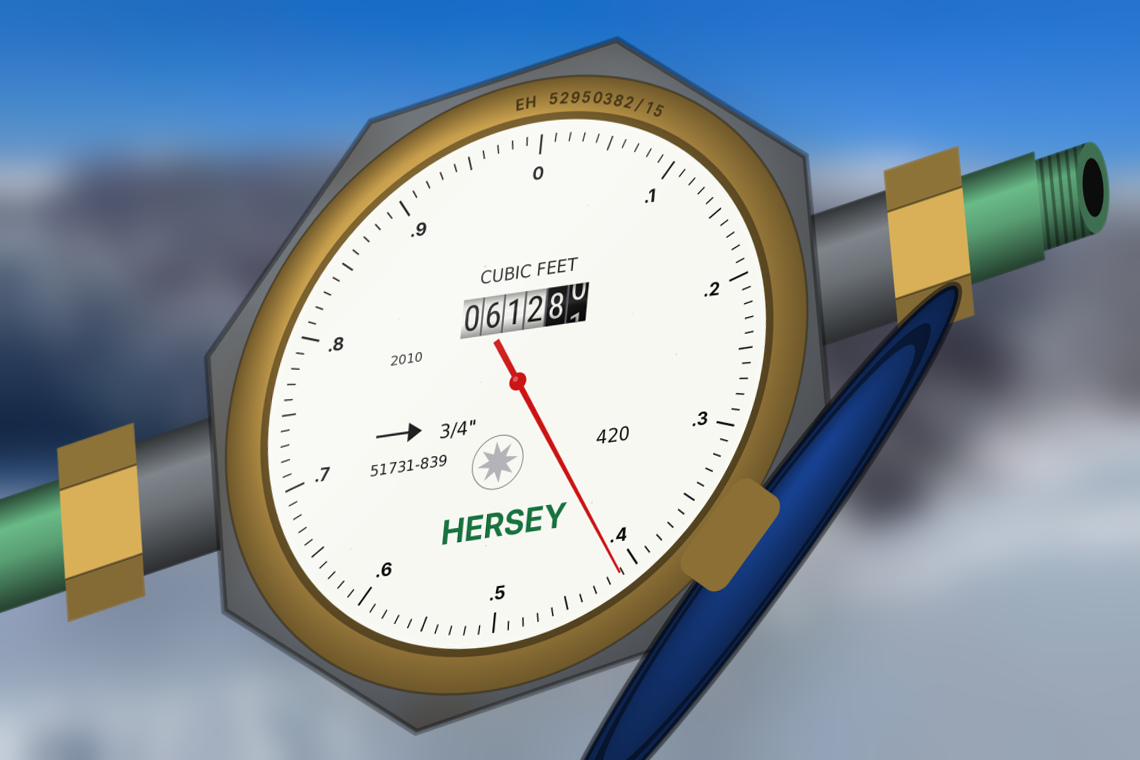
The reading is 61280.41 ft³
